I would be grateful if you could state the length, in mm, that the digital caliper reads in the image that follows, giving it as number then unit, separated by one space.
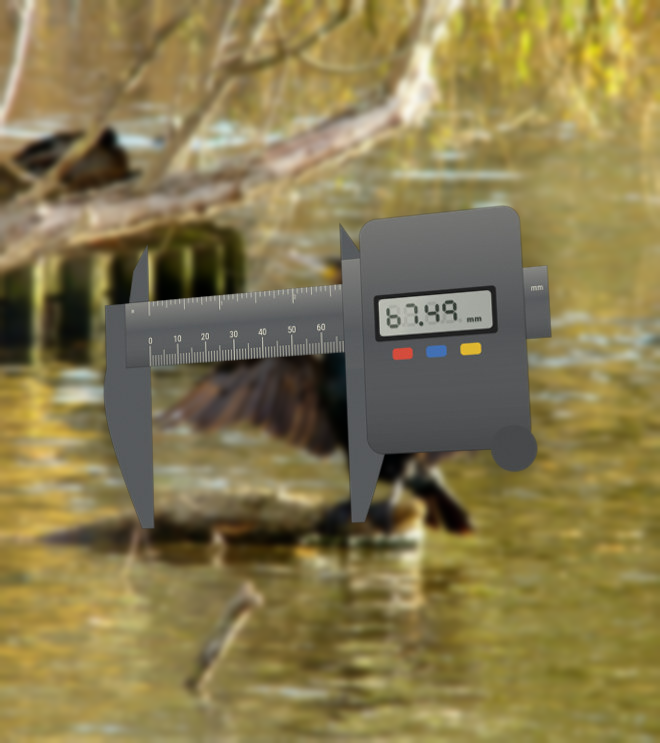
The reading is 67.49 mm
